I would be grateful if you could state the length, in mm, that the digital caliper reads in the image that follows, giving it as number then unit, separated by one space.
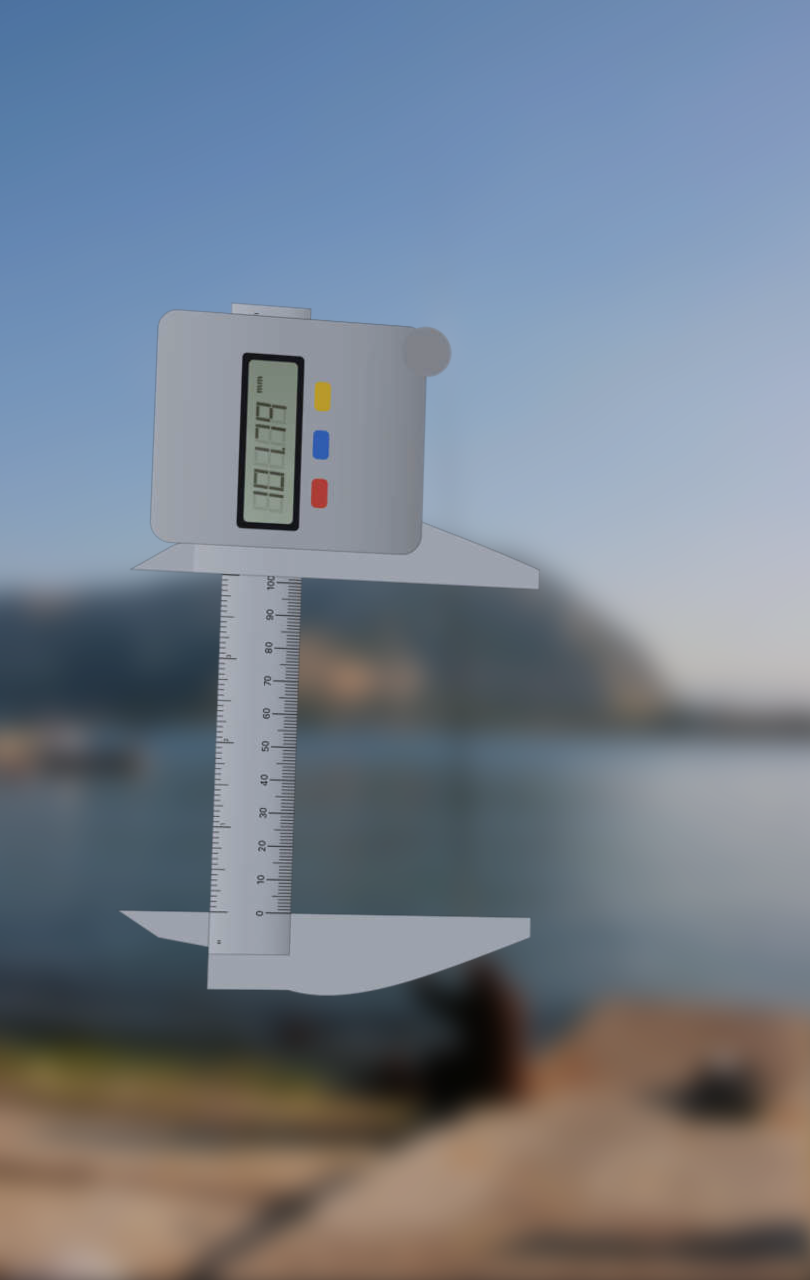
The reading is 101.79 mm
